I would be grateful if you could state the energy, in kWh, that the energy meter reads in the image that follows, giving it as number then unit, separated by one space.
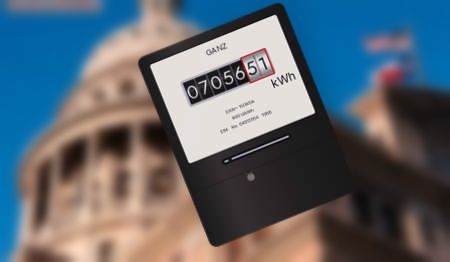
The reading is 7056.51 kWh
